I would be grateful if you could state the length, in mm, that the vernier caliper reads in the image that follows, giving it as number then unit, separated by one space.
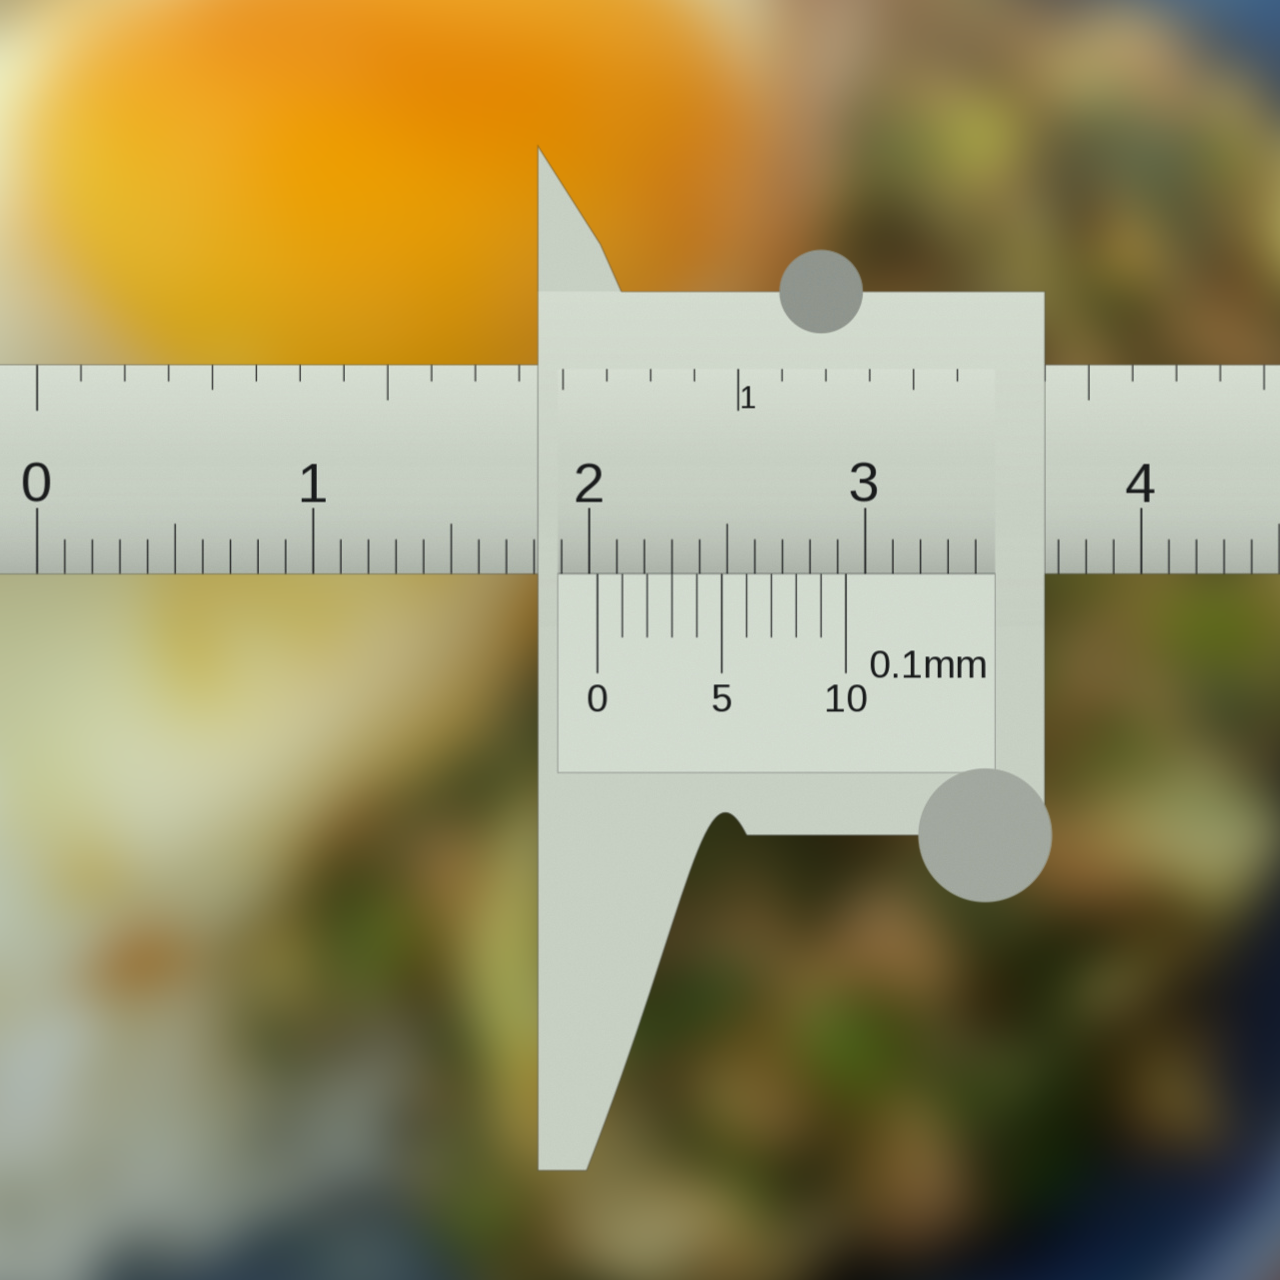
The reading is 20.3 mm
